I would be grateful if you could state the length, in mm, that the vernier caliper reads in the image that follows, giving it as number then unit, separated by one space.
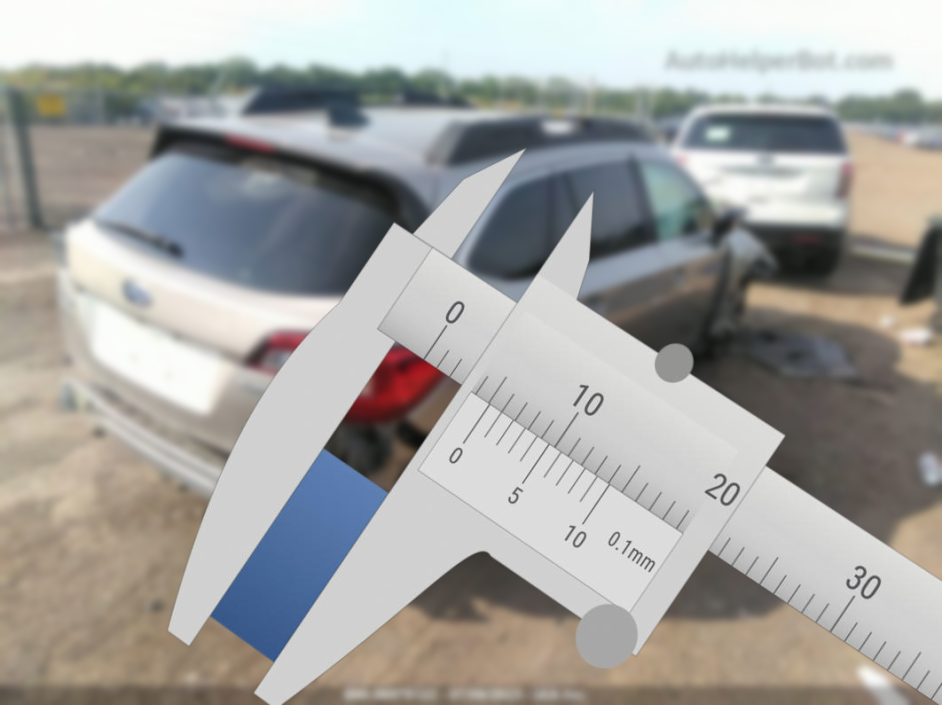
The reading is 5.1 mm
